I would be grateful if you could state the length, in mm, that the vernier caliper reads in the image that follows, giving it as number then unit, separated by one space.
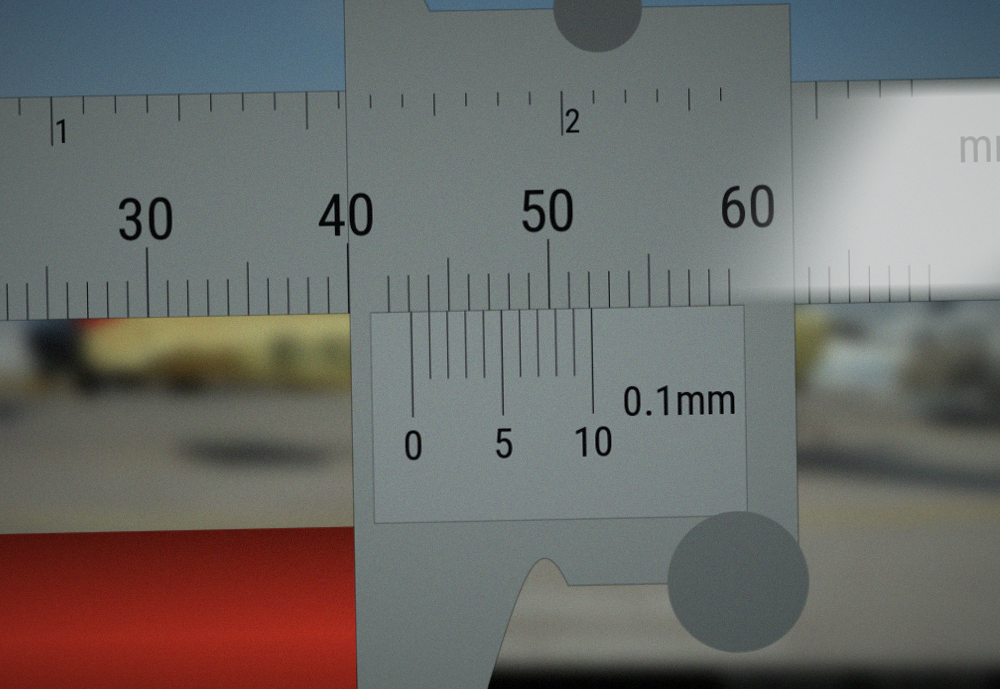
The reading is 43.1 mm
